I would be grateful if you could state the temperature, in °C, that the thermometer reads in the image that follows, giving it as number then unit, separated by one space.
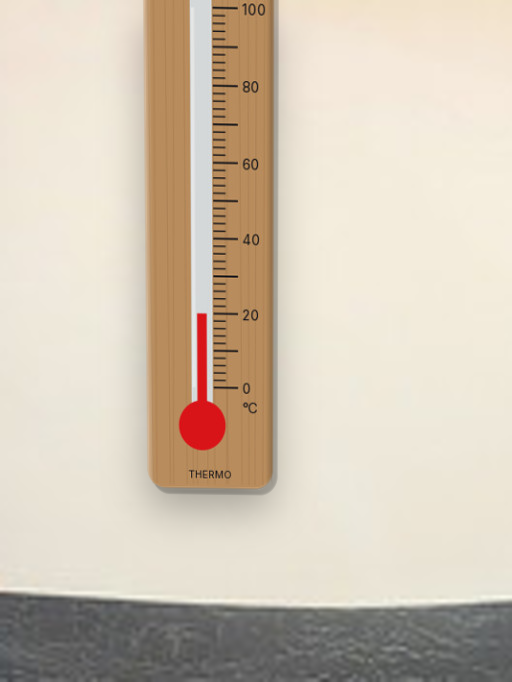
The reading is 20 °C
